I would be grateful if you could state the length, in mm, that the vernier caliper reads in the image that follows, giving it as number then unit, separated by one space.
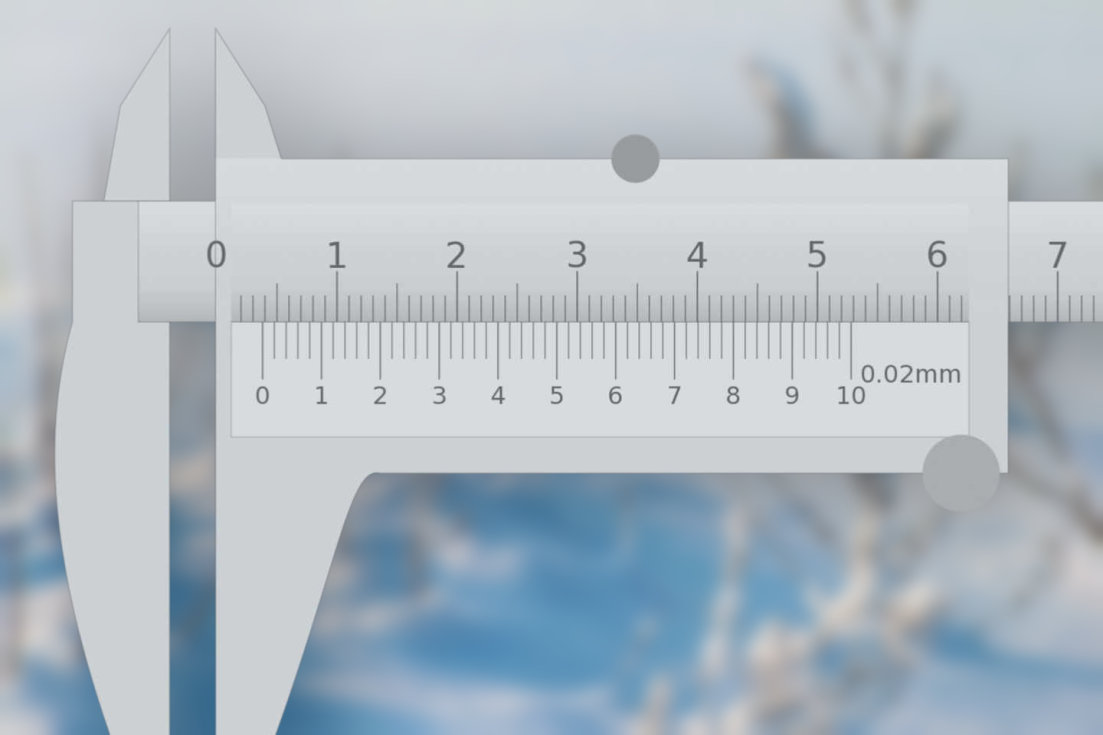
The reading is 3.8 mm
